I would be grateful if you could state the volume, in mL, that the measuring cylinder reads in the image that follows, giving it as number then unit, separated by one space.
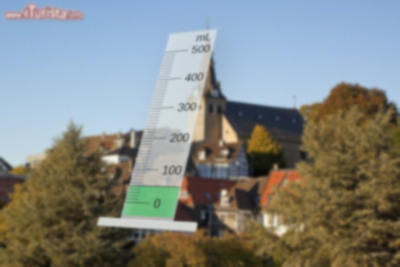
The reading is 50 mL
